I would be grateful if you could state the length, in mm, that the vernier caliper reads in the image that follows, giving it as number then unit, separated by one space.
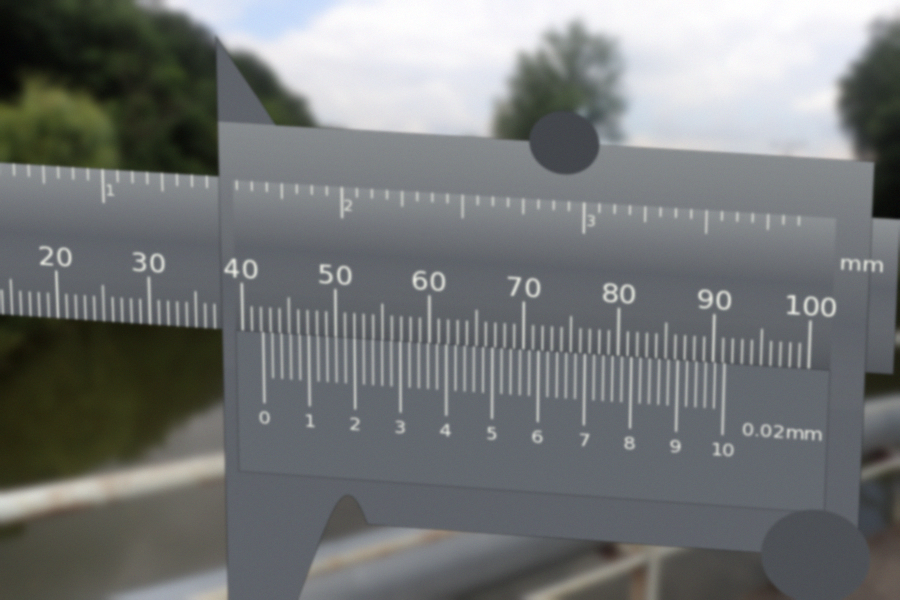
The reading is 42.2 mm
